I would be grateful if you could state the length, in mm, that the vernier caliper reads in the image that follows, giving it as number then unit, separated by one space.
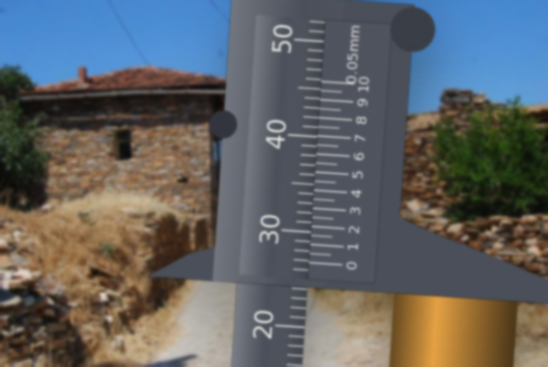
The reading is 26.8 mm
